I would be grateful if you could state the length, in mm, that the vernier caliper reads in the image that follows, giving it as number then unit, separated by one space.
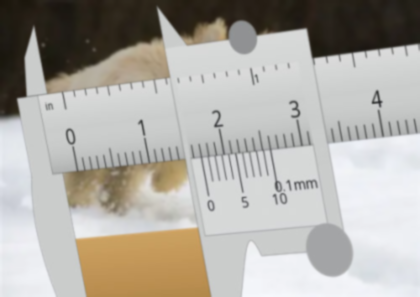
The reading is 17.0 mm
